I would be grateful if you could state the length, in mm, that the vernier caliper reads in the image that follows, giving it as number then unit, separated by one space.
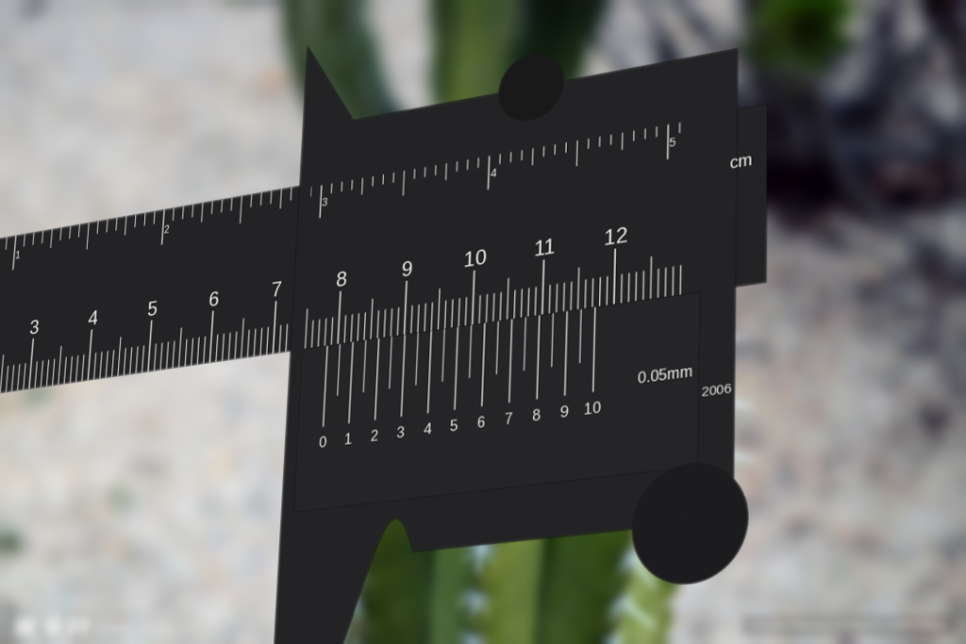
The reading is 78.4 mm
